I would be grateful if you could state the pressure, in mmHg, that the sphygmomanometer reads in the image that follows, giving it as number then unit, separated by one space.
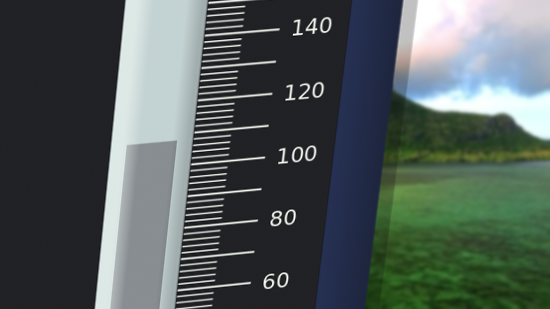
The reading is 108 mmHg
